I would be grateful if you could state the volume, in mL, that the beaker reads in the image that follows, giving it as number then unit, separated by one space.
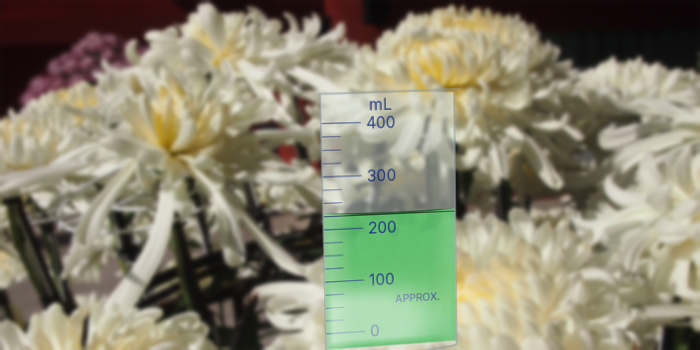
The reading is 225 mL
